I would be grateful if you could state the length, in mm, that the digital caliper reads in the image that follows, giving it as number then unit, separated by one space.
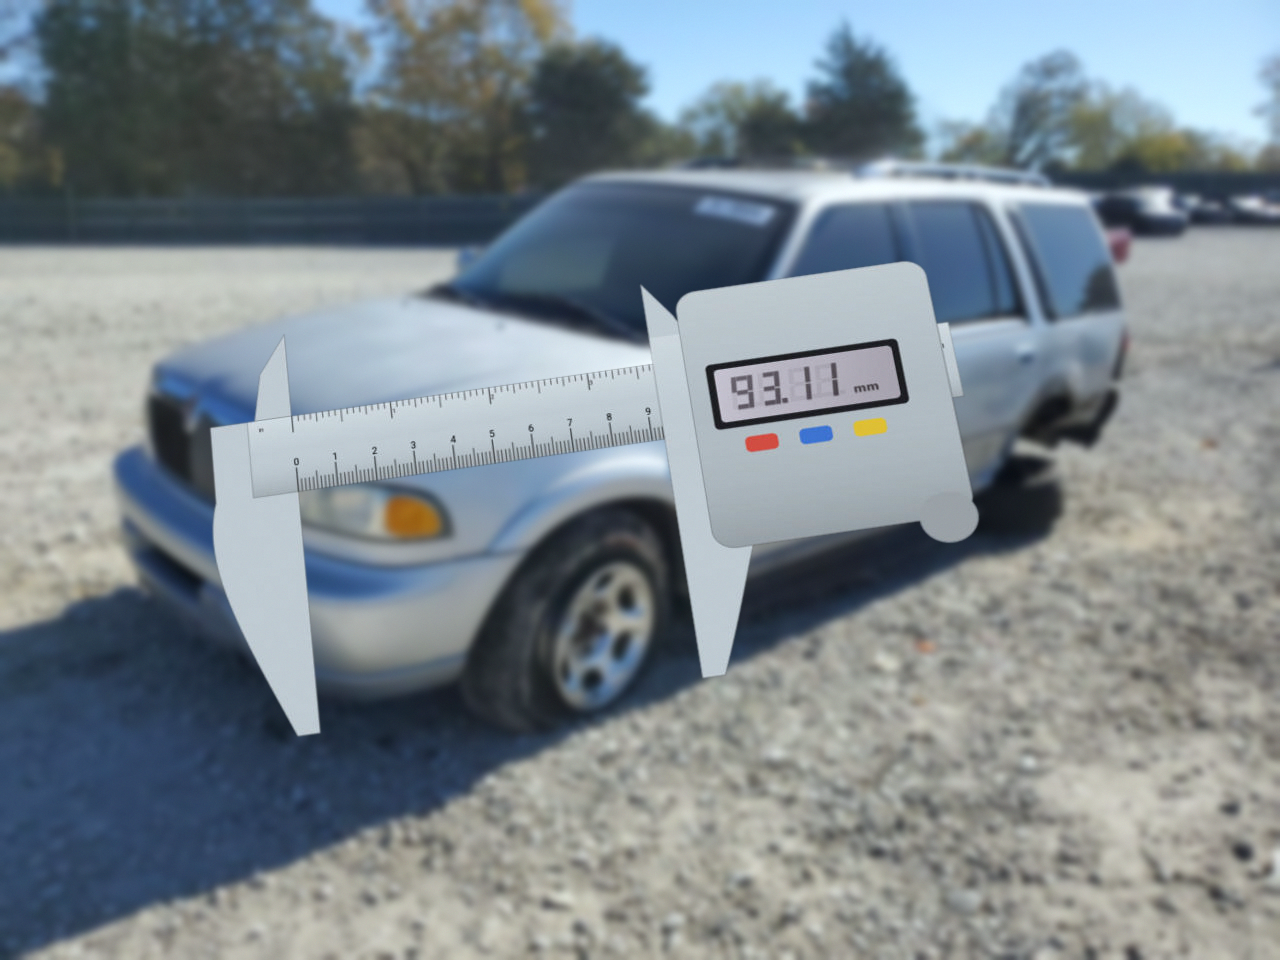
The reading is 93.11 mm
